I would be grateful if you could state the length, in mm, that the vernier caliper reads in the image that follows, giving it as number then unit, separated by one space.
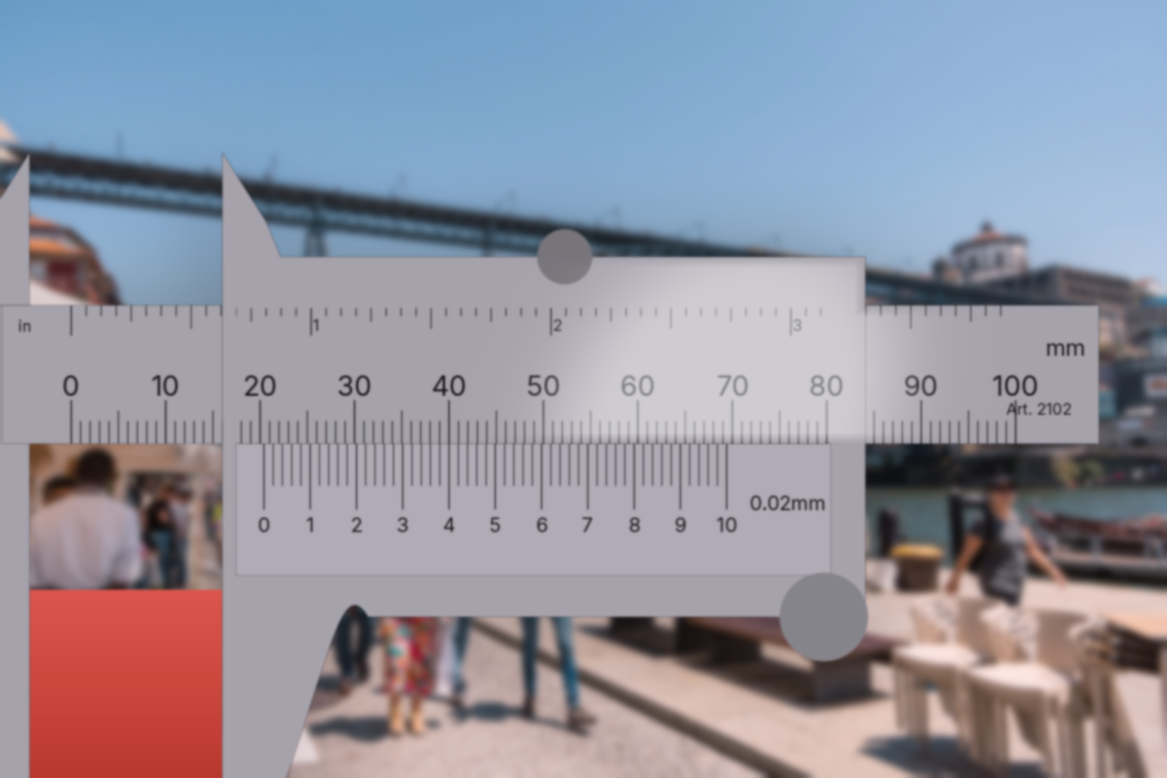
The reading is 20.4 mm
